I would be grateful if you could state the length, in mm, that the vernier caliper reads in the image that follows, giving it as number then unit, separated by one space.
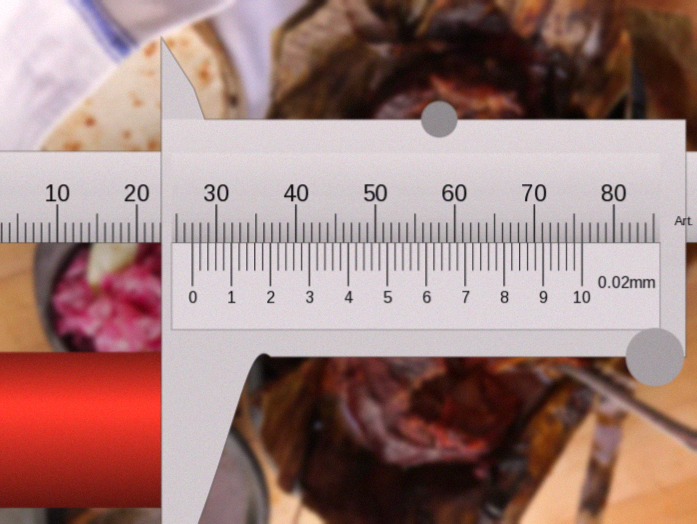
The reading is 27.0 mm
